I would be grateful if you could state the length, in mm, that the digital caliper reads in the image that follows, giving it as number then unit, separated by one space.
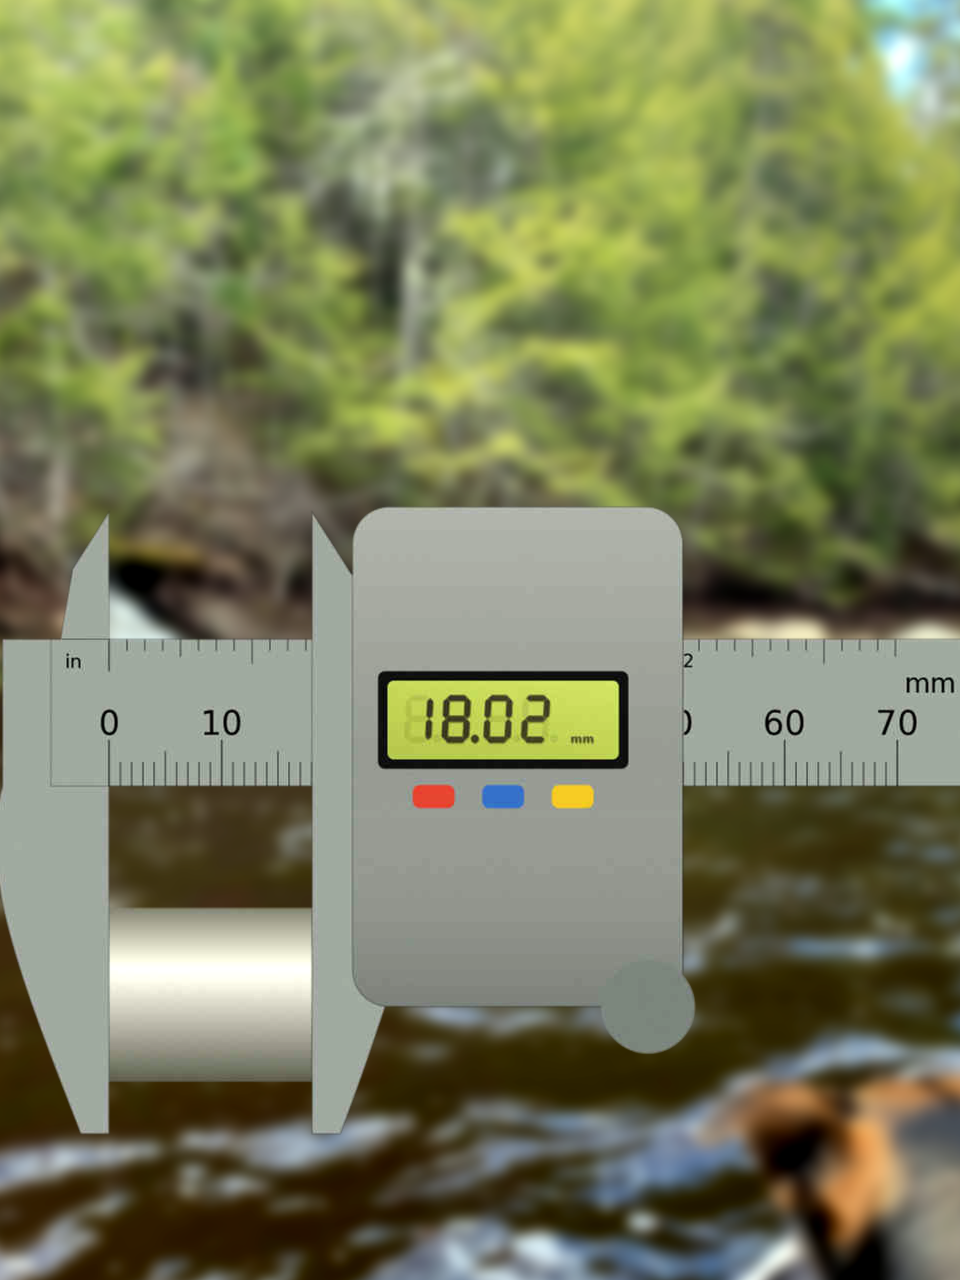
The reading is 18.02 mm
